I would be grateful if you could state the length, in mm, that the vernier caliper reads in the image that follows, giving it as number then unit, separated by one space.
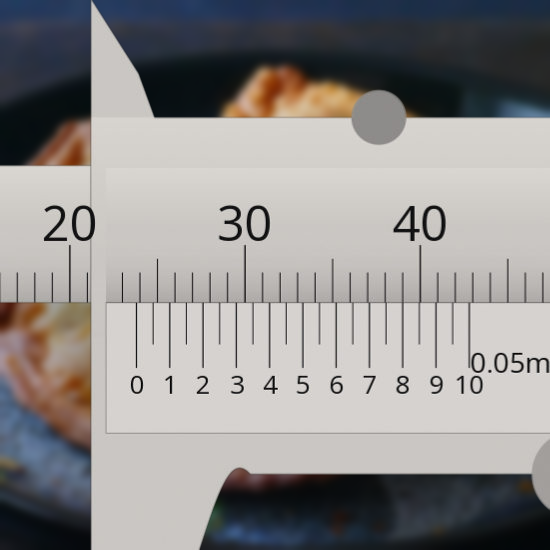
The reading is 23.8 mm
